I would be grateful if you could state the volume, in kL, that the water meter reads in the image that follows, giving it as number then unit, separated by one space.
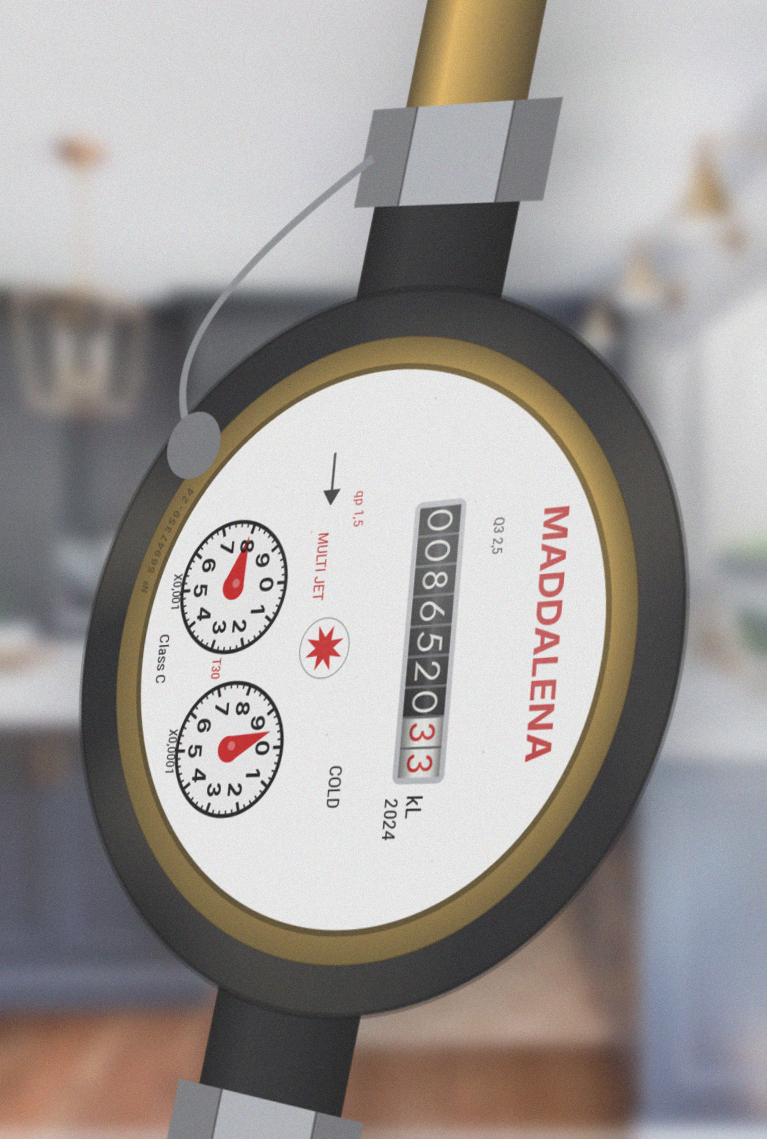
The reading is 86520.3379 kL
